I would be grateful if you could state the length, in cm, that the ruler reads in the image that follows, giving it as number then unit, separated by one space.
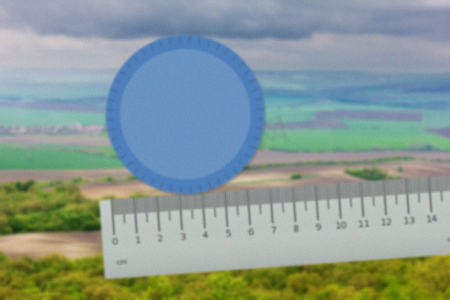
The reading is 7 cm
